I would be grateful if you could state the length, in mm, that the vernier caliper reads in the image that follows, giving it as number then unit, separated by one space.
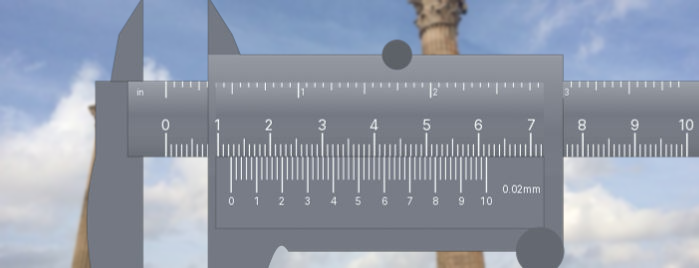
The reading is 12.5 mm
